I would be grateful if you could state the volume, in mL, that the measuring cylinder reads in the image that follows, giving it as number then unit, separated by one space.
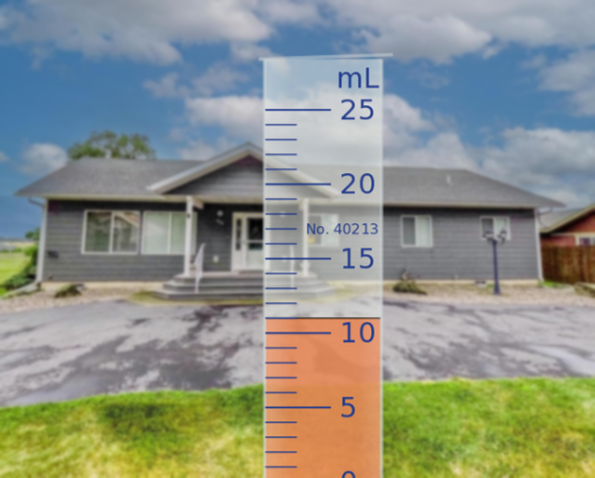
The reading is 11 mL
